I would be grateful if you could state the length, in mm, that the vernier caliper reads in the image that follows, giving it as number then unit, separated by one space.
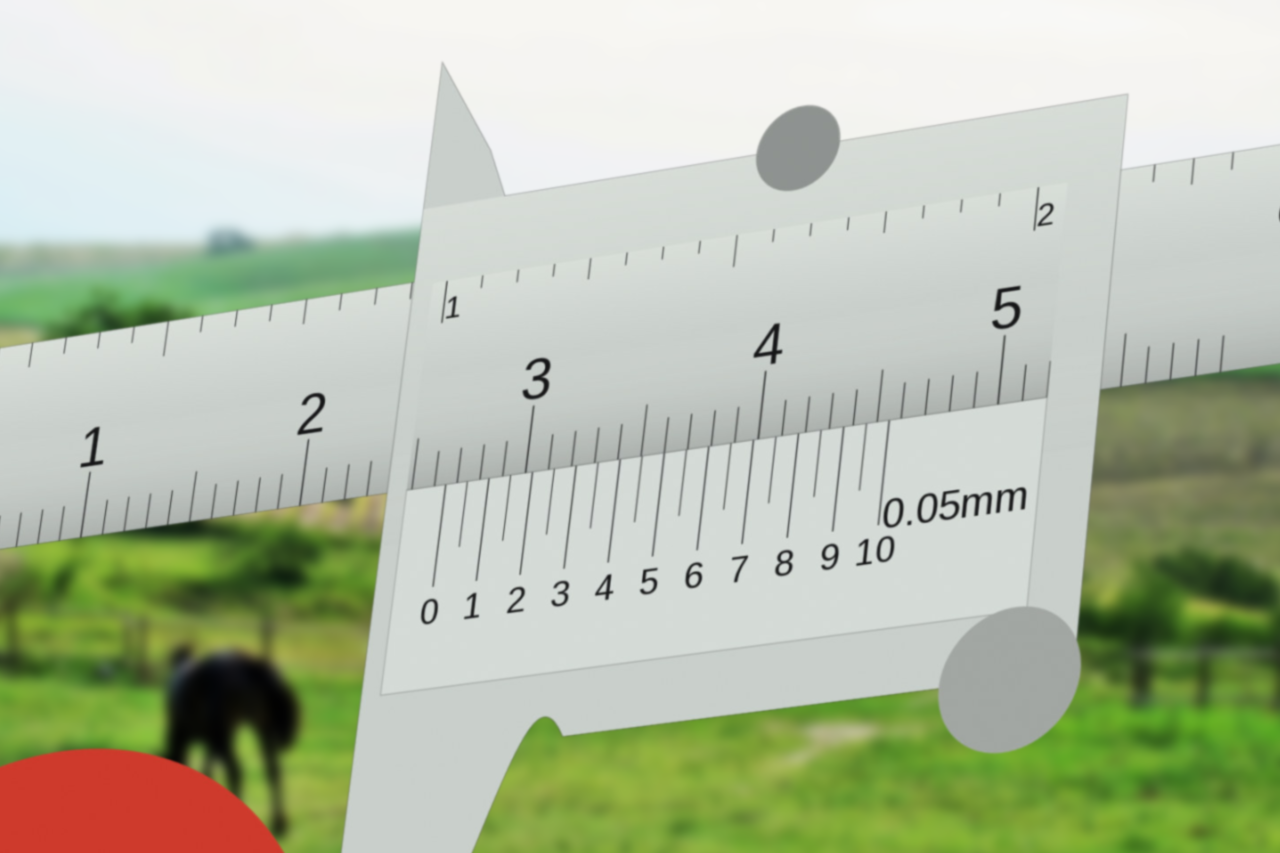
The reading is 26.5 mm
